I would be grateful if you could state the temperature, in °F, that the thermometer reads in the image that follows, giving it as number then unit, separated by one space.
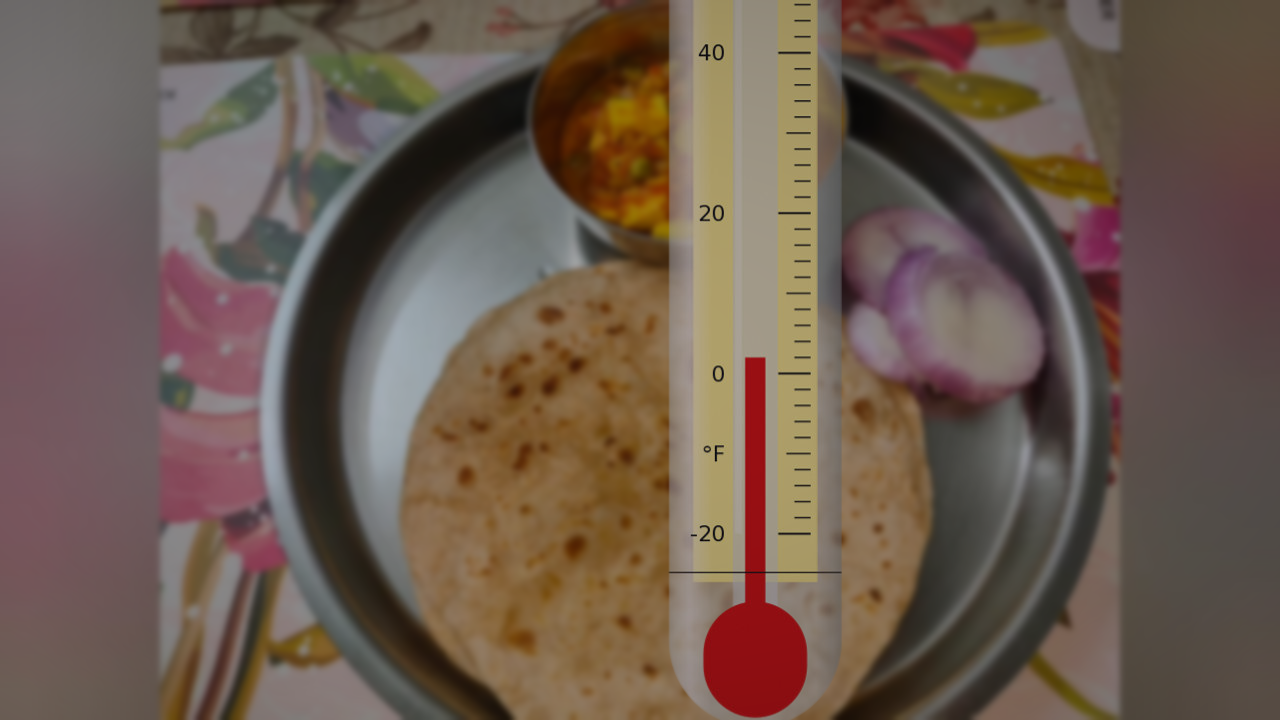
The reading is 2 °F
